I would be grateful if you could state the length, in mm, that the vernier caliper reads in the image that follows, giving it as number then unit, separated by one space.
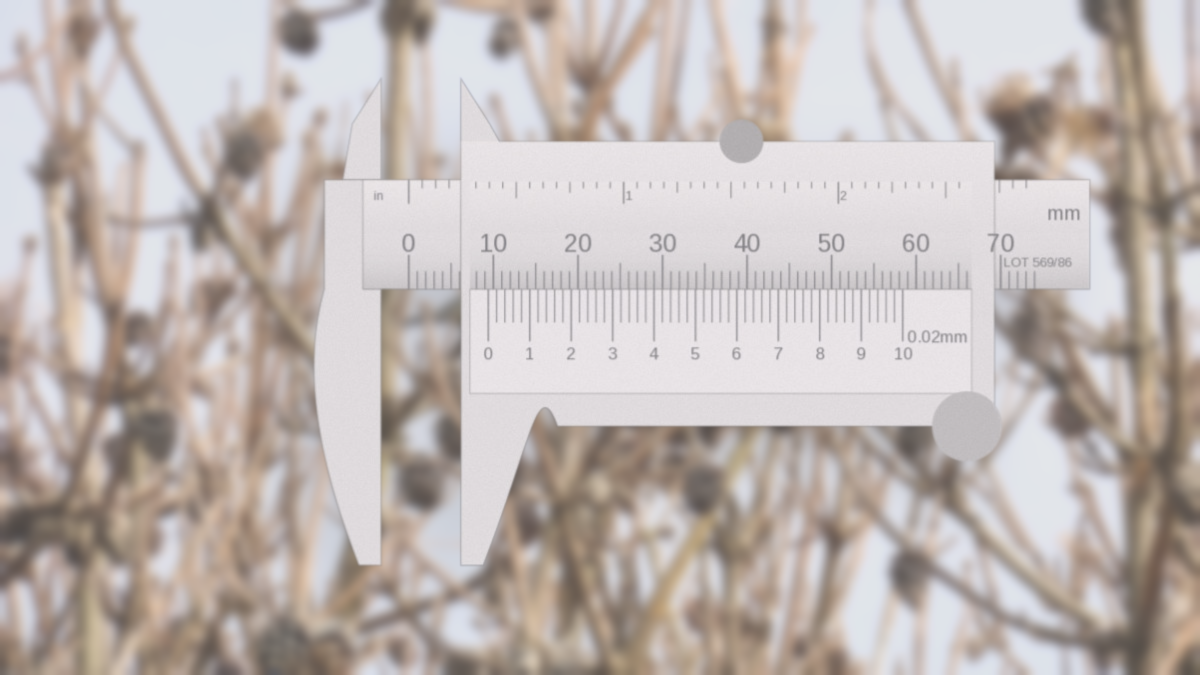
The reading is 9.4 mm
